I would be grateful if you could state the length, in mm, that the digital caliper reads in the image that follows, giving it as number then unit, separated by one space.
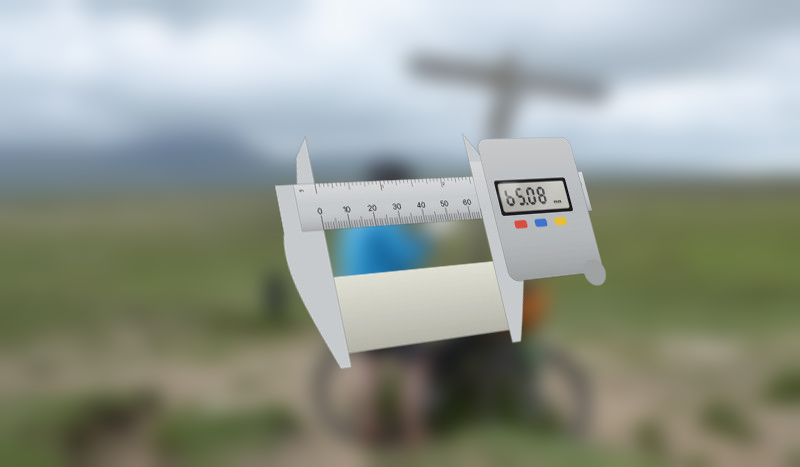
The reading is 65.08 mm
